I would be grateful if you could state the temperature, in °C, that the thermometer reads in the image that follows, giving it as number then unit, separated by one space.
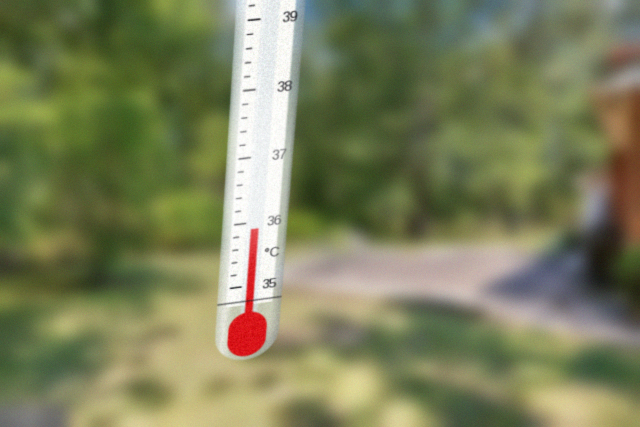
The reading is 35.9 °C
